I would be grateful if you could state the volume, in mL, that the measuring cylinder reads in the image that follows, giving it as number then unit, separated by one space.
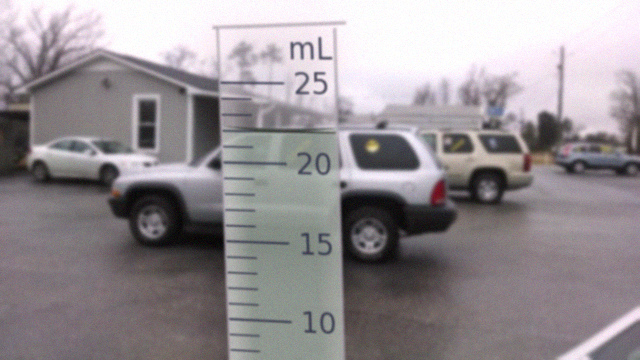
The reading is 22 mL
